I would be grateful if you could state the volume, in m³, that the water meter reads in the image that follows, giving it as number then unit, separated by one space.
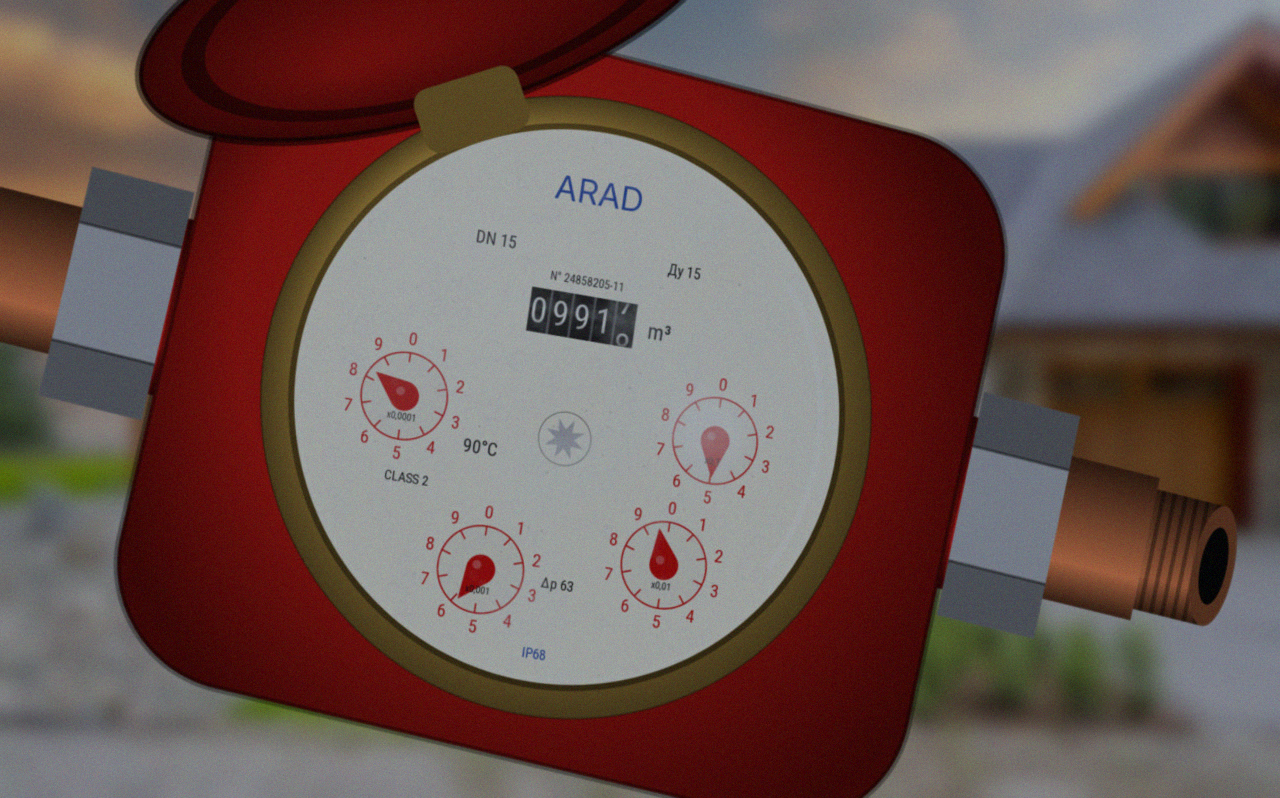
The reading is 9917.4958 m³
